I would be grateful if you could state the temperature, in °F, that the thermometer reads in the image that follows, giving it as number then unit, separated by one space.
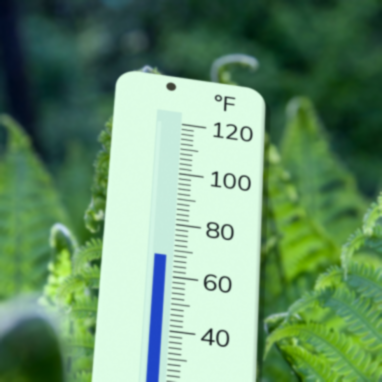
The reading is 68 °F
